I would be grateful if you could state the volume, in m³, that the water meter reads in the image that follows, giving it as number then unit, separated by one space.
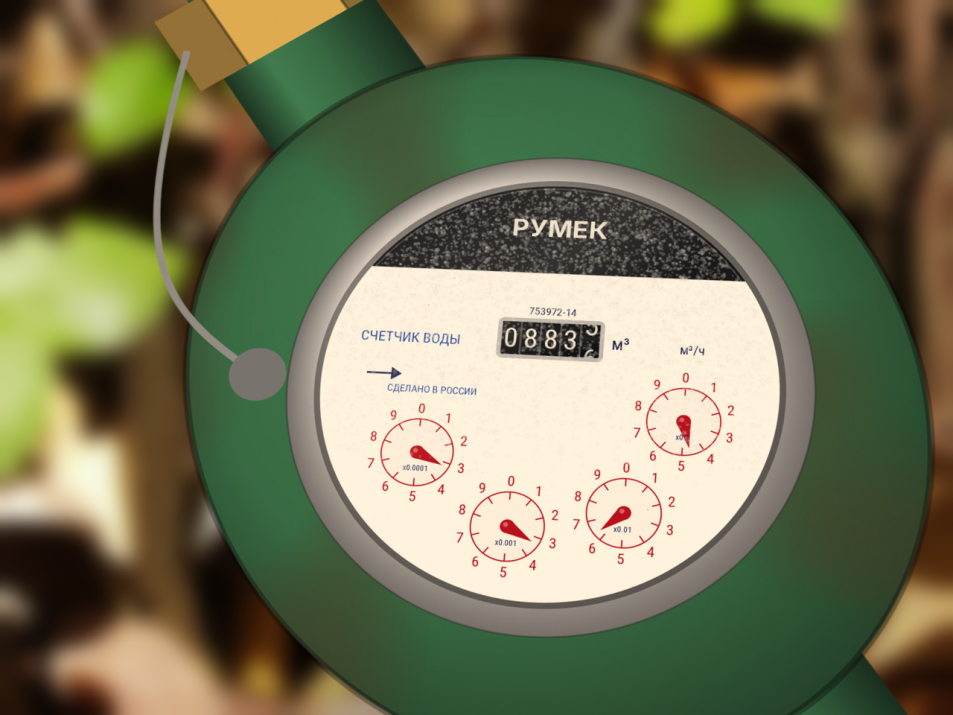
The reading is 8835.4633 m³
